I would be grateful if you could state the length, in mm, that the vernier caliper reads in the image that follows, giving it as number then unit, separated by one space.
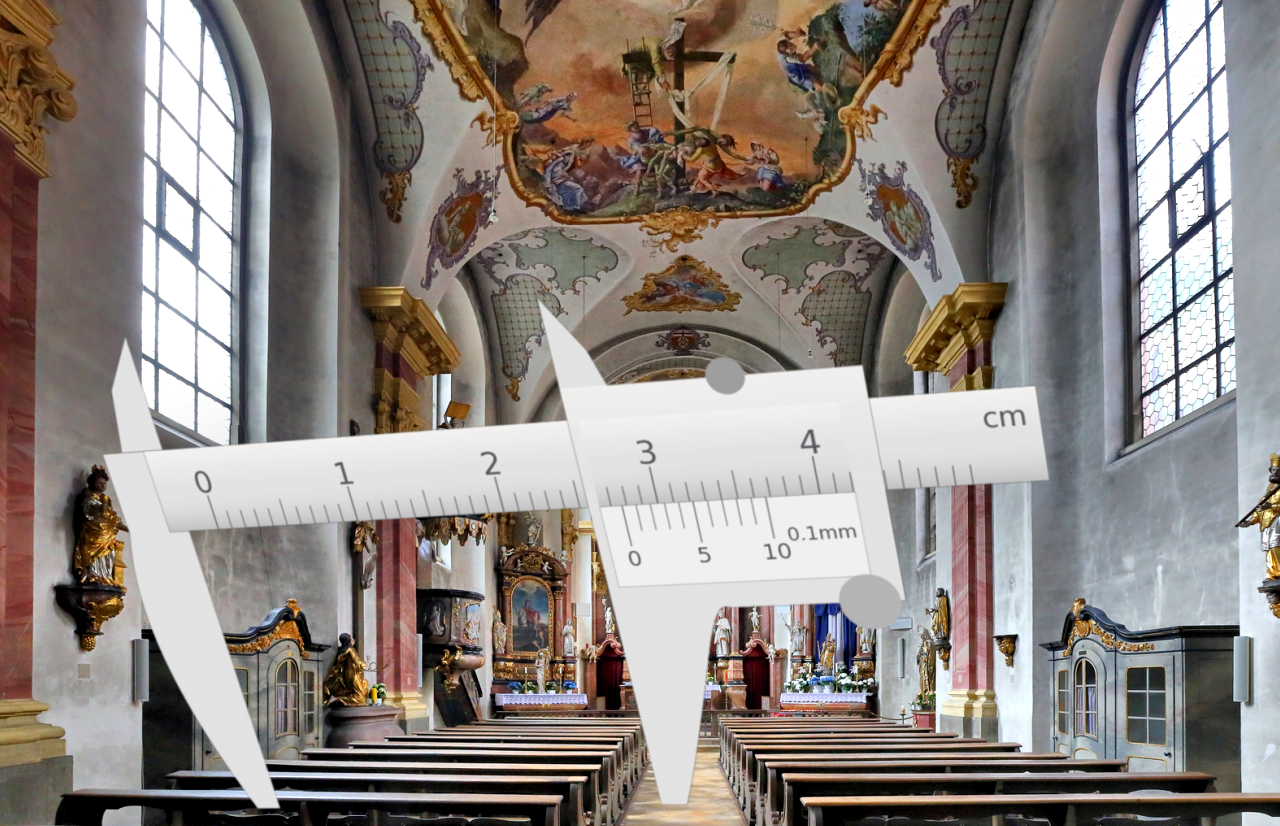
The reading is 27.7 mm
